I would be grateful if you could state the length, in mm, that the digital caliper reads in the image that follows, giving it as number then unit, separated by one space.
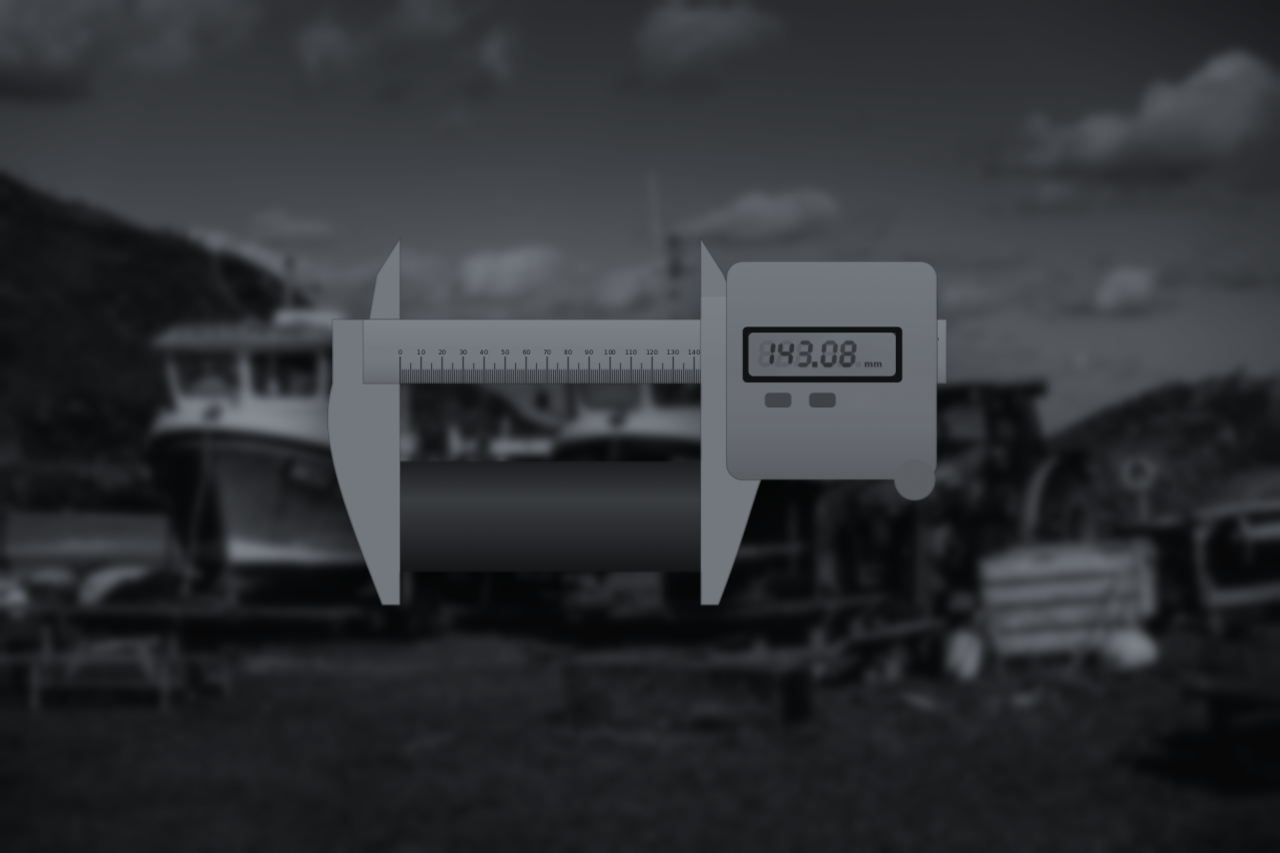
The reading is 143.08 mm
